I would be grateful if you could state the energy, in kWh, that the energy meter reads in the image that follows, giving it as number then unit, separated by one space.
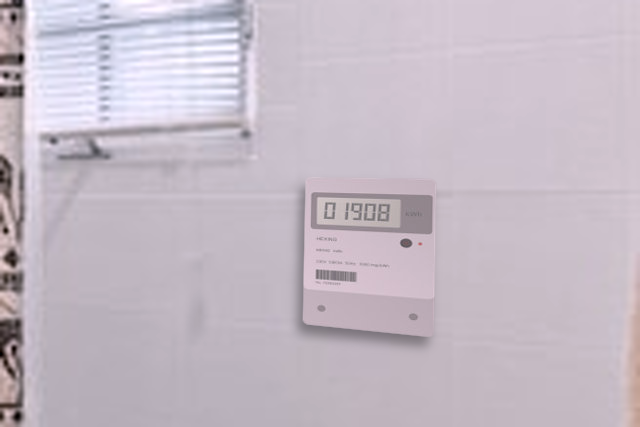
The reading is 1908 kWh
